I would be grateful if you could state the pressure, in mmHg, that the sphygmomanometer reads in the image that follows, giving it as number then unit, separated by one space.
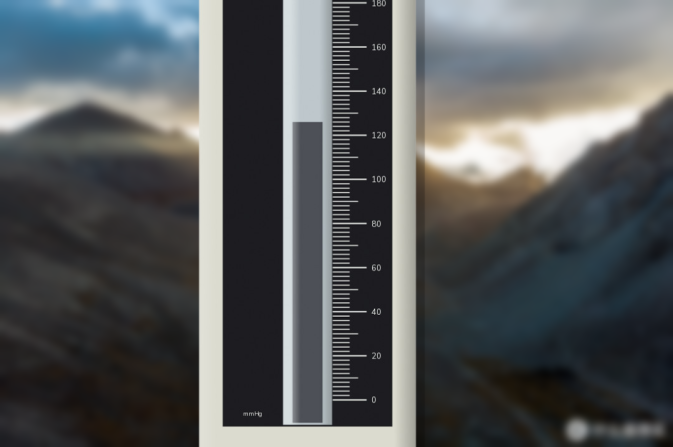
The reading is 126 mmHg
